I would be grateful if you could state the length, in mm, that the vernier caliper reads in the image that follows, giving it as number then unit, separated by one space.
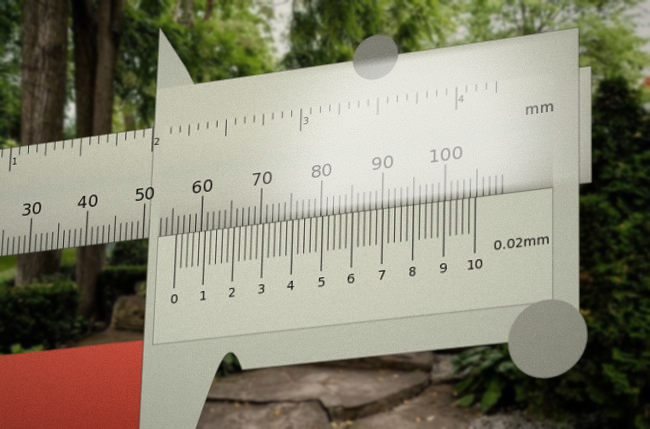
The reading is 55.8 mm
